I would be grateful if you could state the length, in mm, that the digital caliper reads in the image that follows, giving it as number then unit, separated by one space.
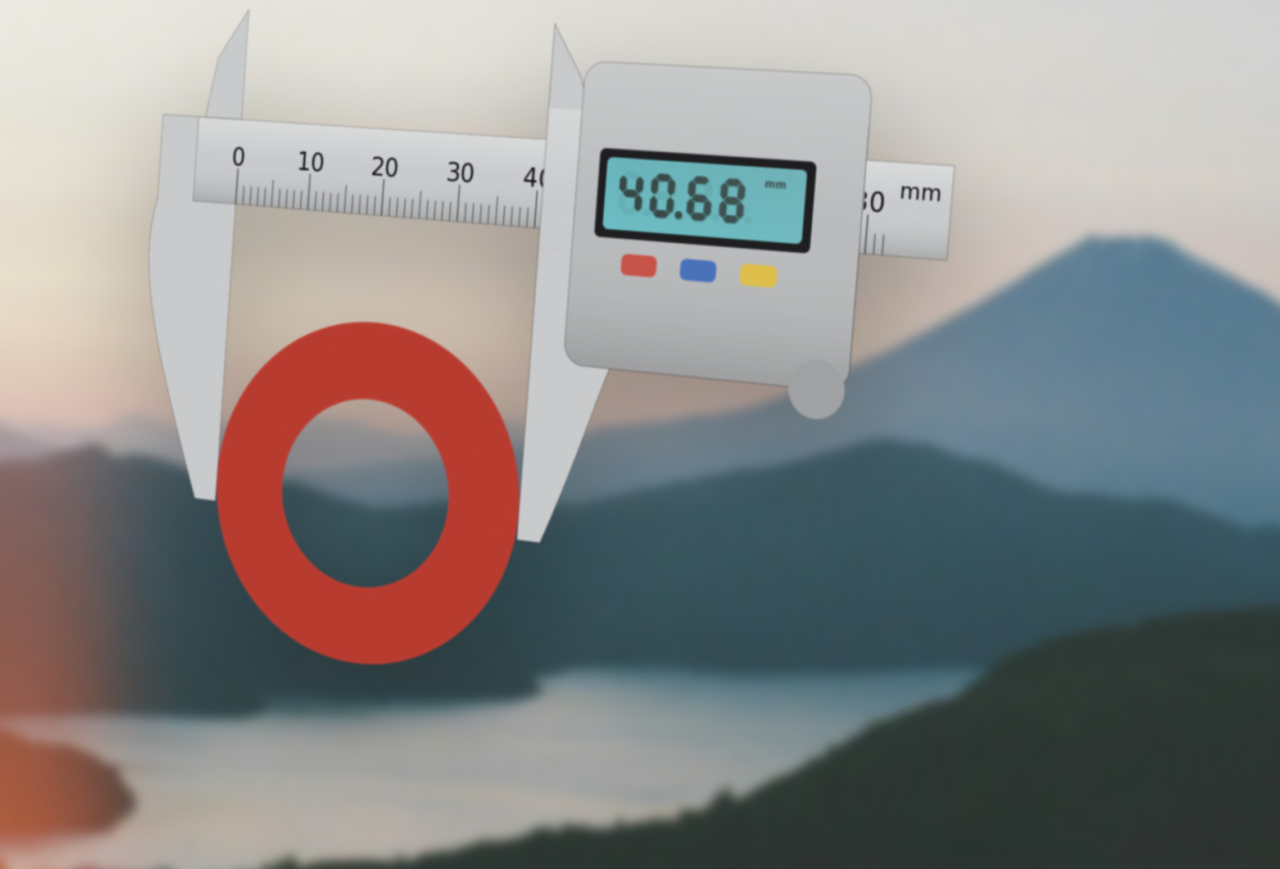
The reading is 40.68 mm
